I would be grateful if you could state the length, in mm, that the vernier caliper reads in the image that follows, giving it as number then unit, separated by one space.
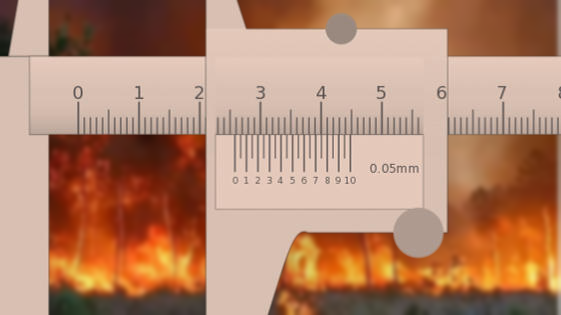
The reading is 25.8 mm
